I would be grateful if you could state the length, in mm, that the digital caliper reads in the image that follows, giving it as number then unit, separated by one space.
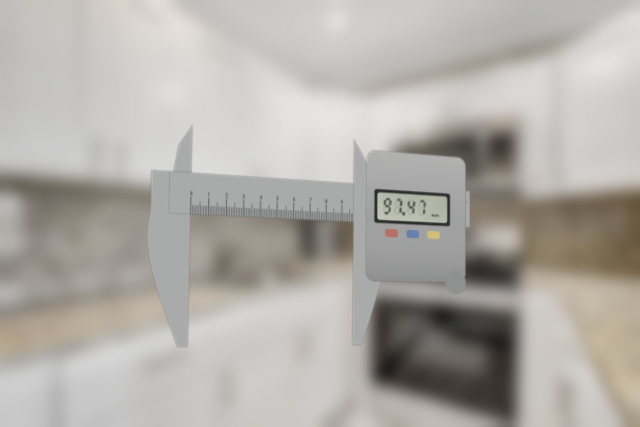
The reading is 97.47 mm
